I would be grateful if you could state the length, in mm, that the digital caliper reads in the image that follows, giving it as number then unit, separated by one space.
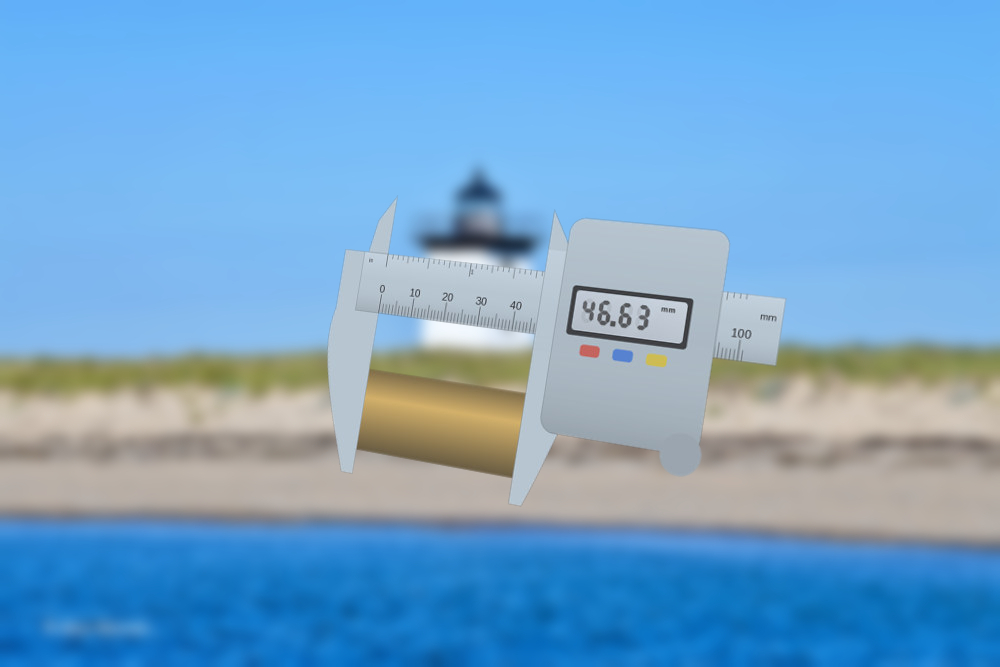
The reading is 46.63 mm
